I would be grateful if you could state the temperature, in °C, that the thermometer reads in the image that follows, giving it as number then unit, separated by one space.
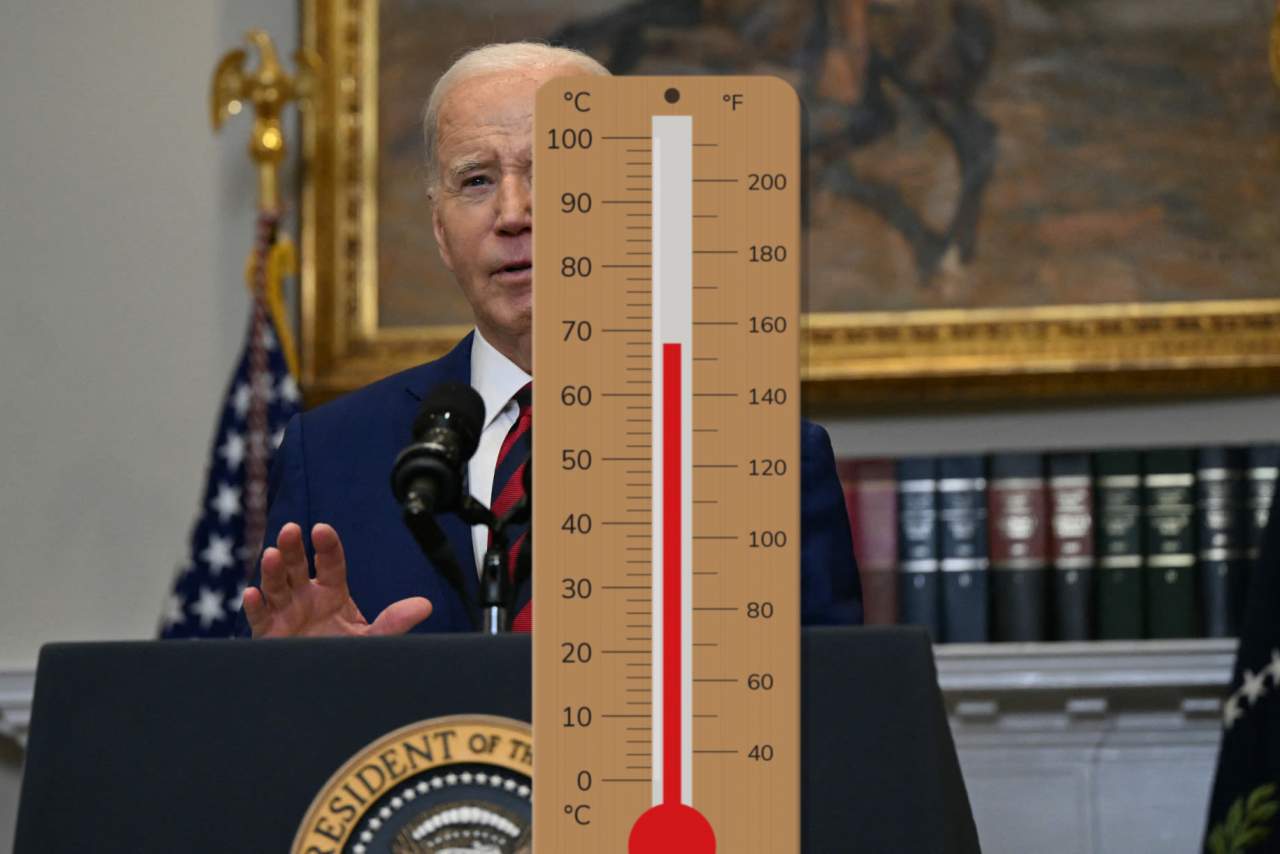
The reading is 68 °C
